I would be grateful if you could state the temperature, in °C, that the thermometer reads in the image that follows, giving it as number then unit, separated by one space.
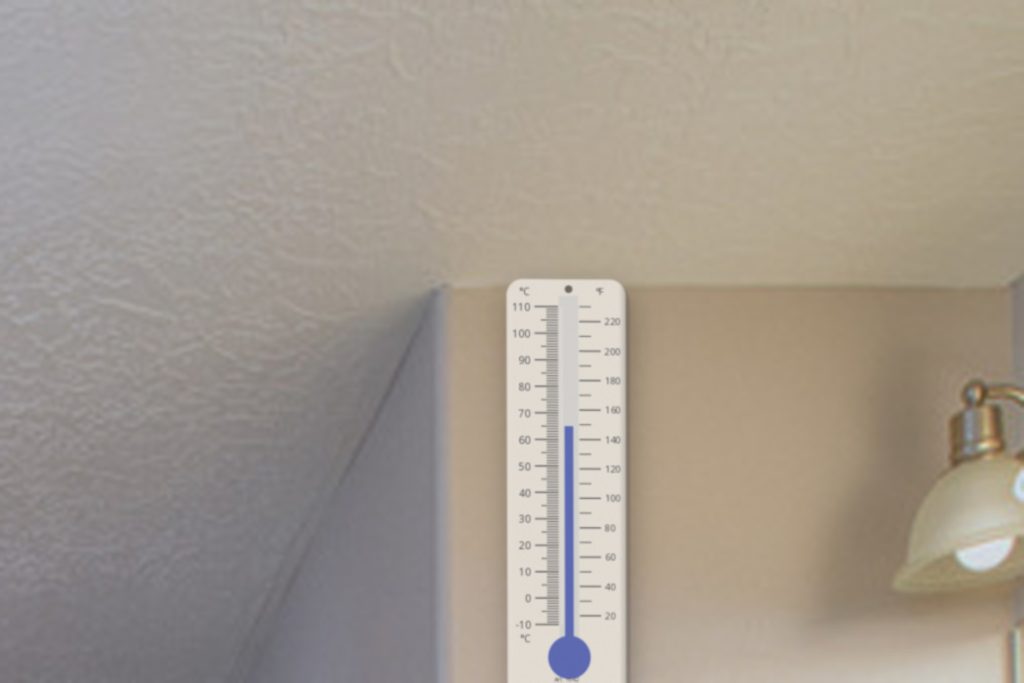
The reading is 65 °C
